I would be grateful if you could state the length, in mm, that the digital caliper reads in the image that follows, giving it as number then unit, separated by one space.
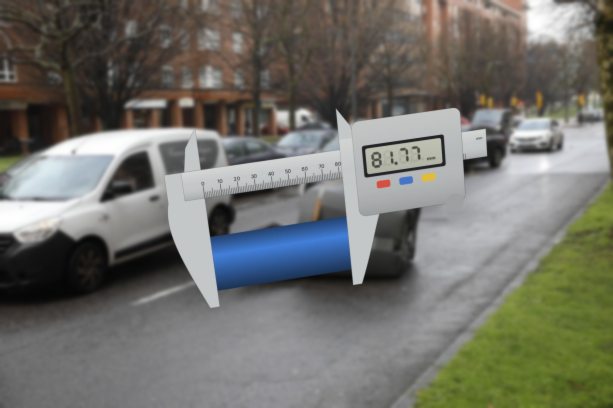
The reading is 81.77 mm
